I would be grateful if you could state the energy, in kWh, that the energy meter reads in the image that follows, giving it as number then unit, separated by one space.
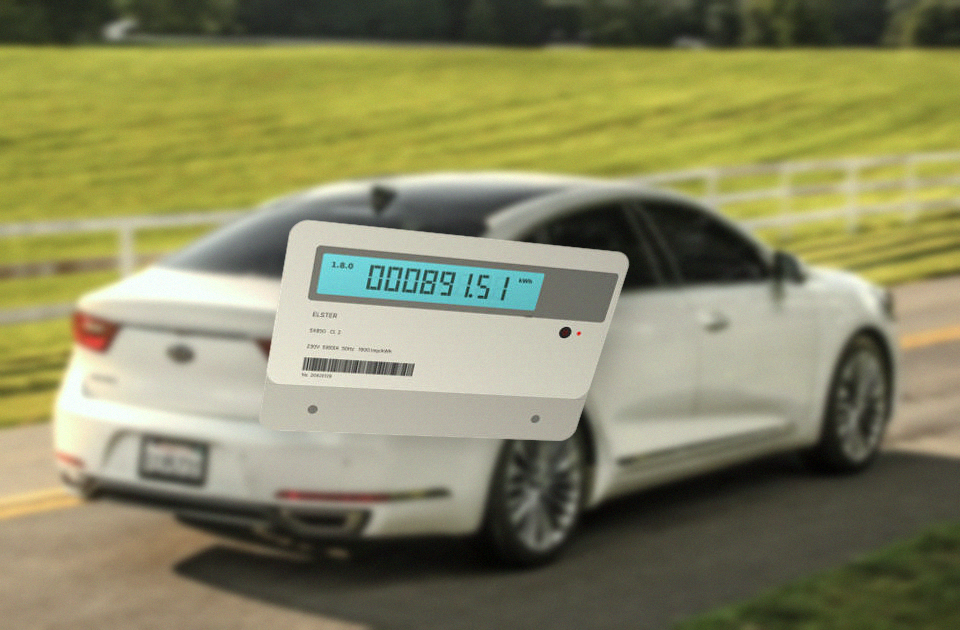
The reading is 891.51 kWh
